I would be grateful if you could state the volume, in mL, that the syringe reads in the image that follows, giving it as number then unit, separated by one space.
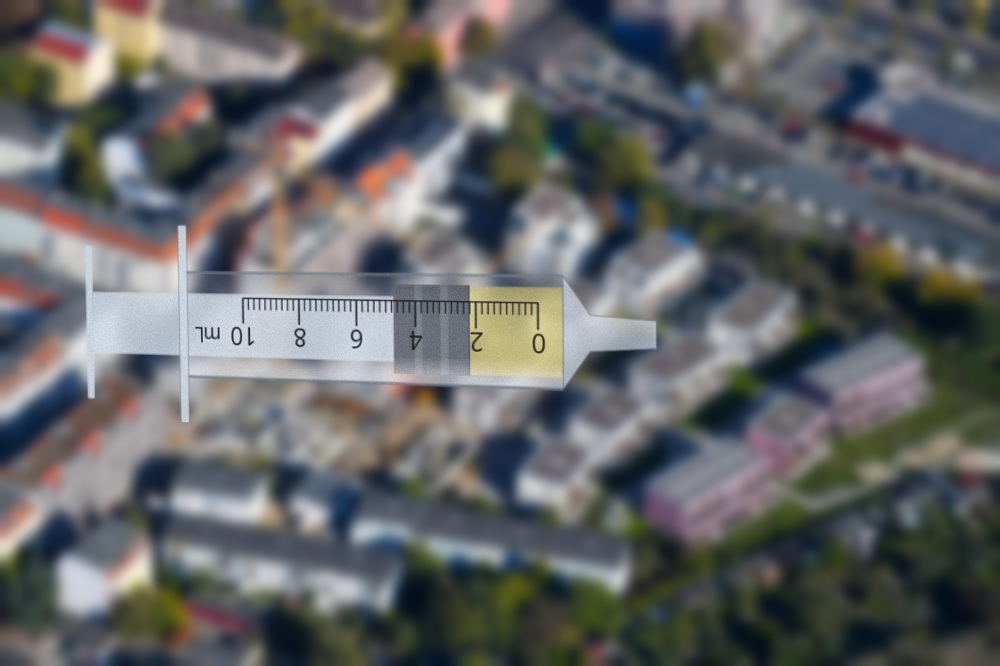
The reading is 2.2 mL
